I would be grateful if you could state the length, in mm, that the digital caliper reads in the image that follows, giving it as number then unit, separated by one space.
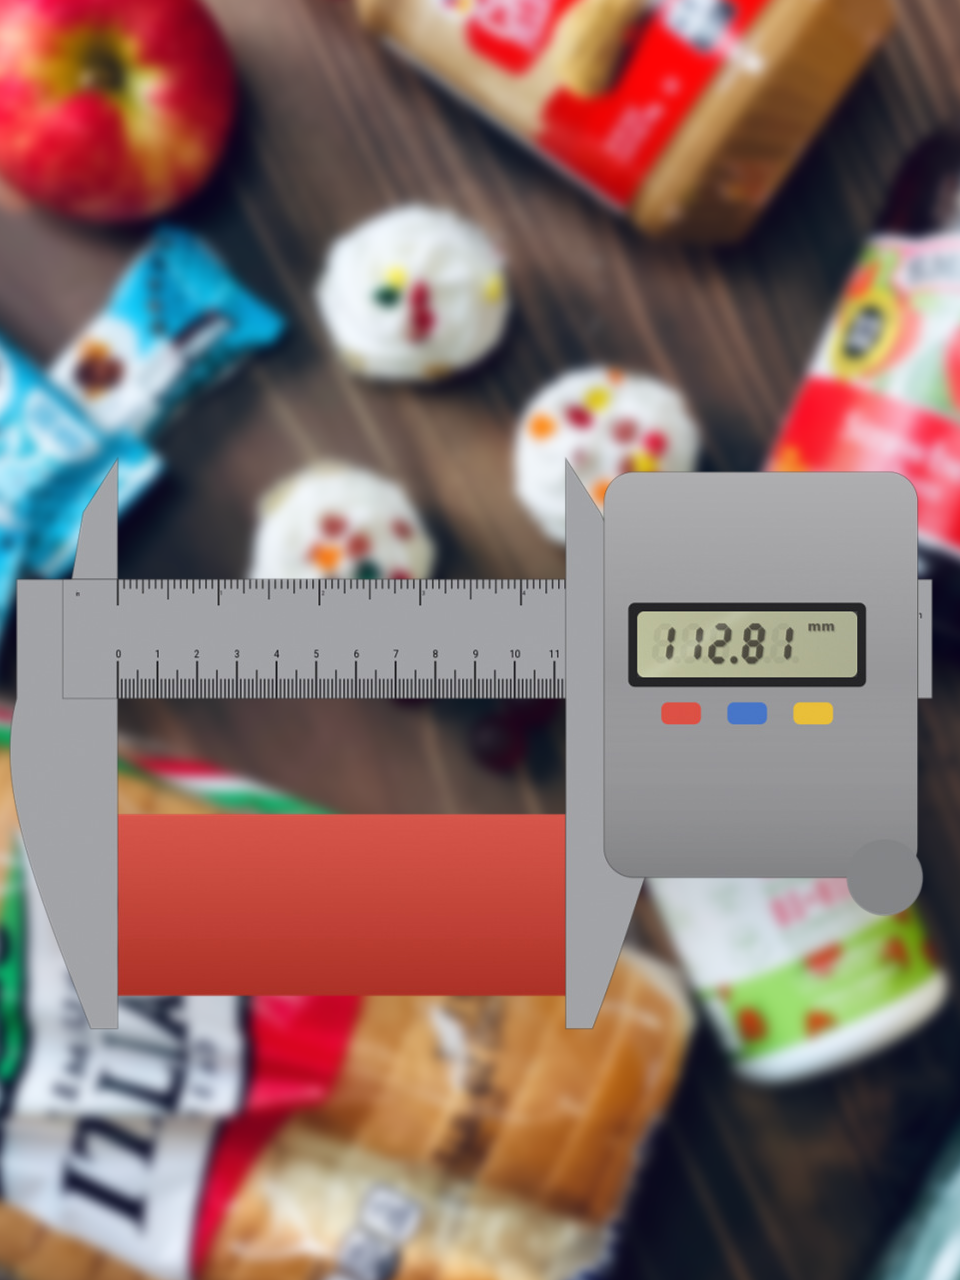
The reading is 112.81 mm
